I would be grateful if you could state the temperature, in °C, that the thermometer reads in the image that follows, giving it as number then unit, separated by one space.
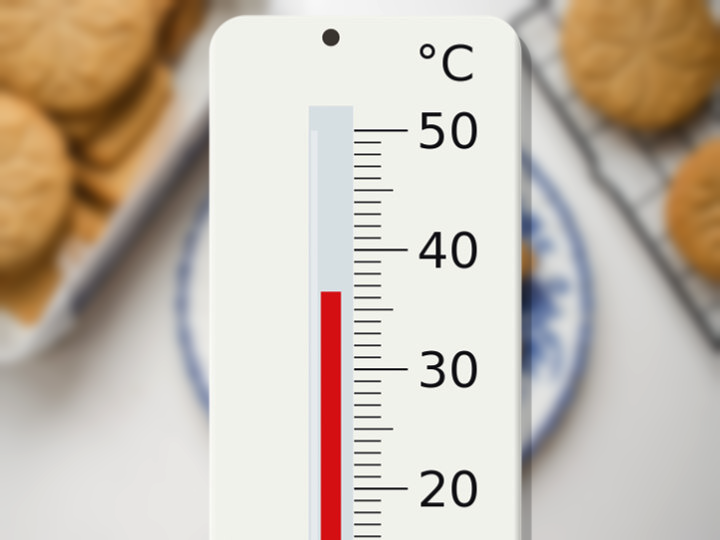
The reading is 36.5 °C
